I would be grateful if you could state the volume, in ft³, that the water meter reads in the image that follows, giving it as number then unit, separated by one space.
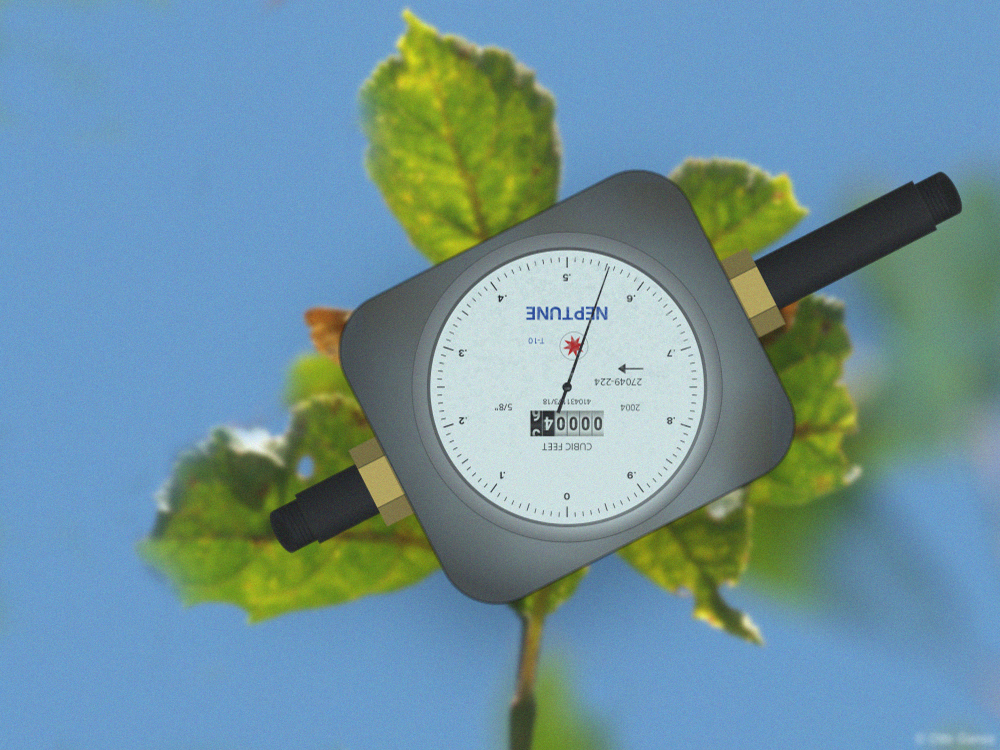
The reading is 45.55 ft³
